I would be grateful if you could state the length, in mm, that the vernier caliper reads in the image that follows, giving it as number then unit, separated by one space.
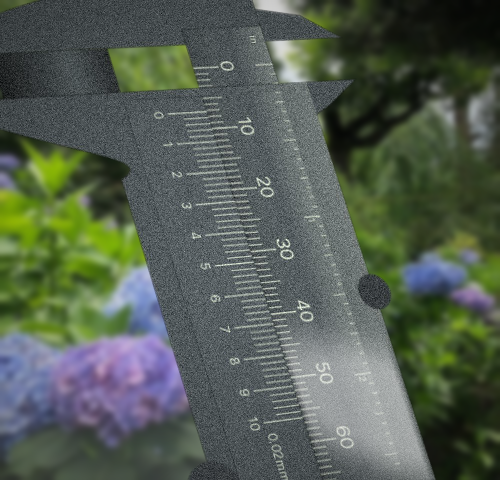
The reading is 7.2 mm
